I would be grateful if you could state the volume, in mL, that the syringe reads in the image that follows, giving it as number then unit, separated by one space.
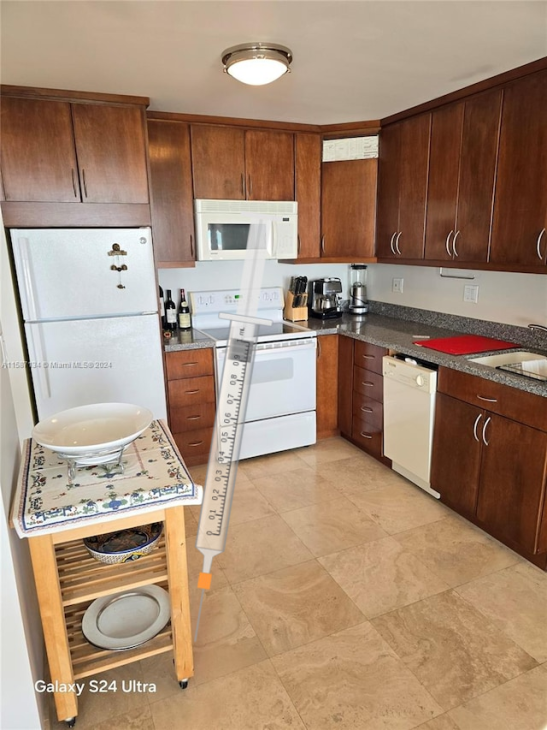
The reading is 0.9 mL
